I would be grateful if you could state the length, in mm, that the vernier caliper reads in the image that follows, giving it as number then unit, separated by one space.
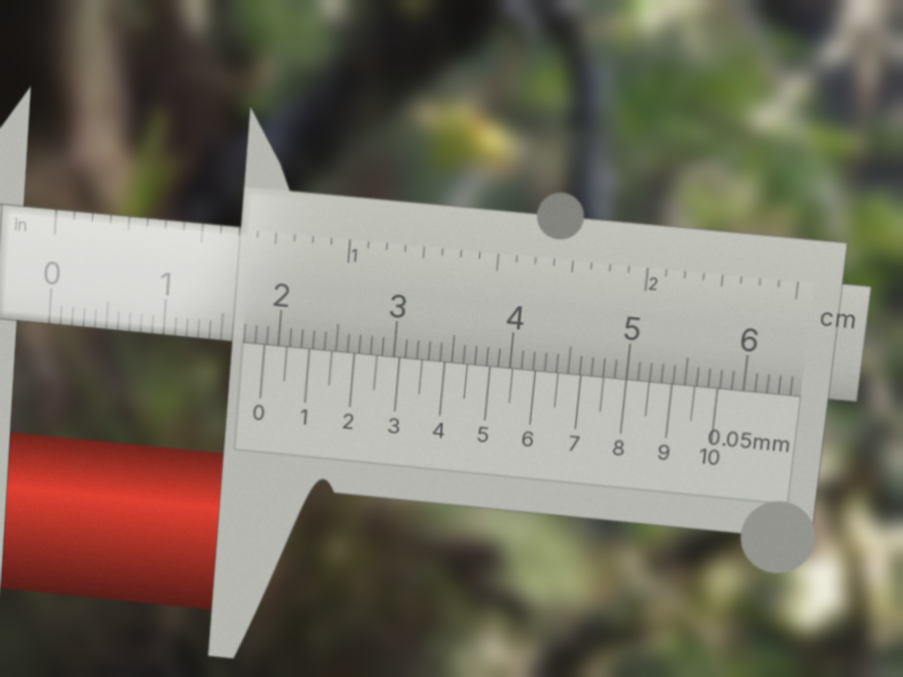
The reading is 18.8 mm
